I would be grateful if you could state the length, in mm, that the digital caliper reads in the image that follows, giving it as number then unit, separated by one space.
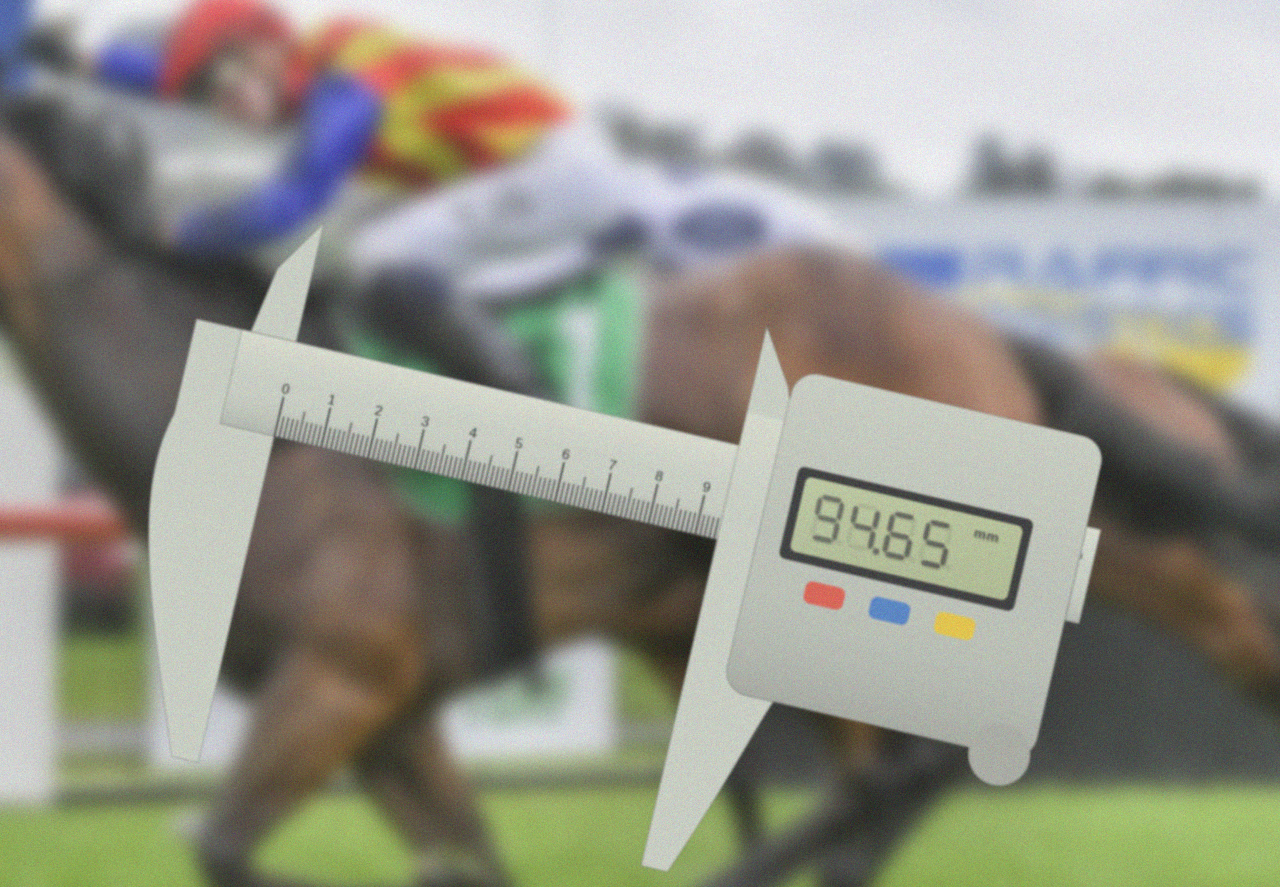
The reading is 94.65 mm
